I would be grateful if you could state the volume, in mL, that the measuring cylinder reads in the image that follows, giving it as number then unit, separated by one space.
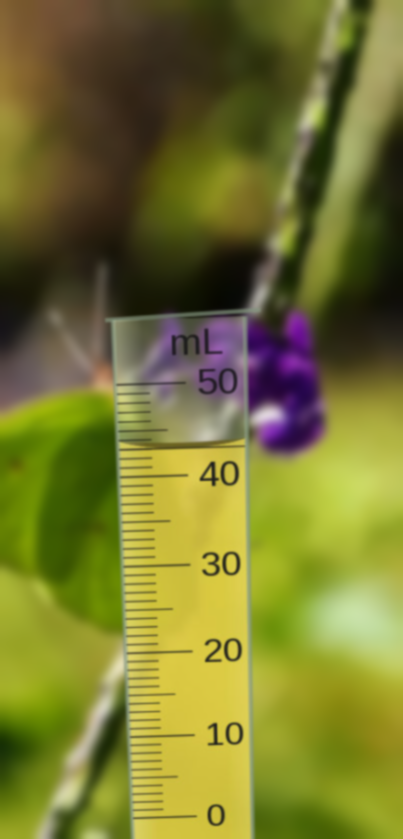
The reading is 43 mL
